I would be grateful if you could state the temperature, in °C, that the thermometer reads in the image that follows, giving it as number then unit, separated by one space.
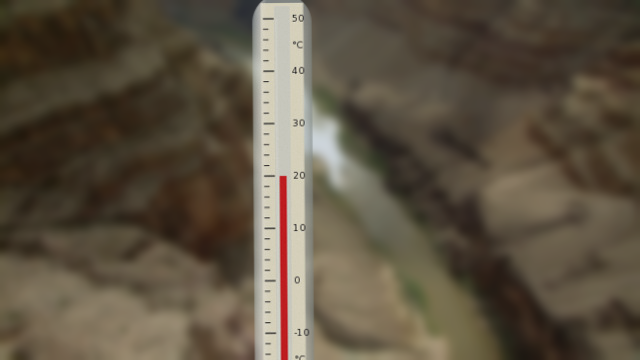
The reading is 20 °C
